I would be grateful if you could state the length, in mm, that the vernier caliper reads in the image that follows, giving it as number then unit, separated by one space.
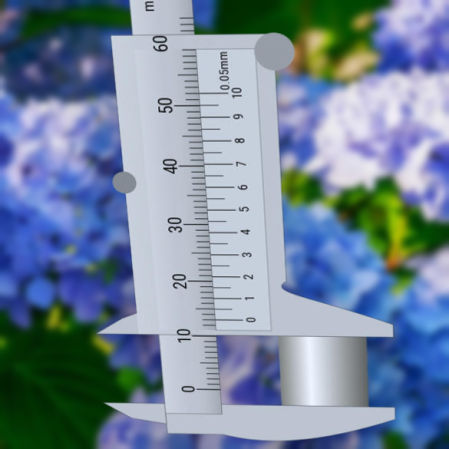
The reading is 13.0 mm
